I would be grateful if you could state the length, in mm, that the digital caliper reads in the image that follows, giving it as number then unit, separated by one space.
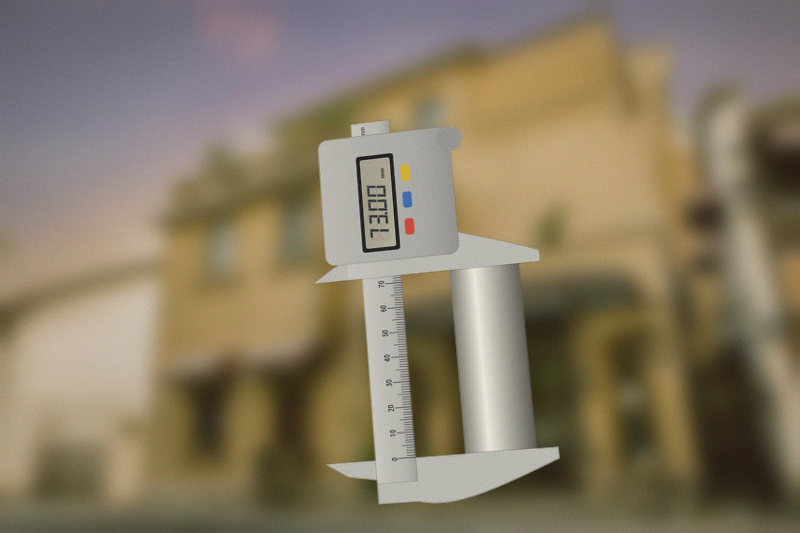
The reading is 73.00 mm
